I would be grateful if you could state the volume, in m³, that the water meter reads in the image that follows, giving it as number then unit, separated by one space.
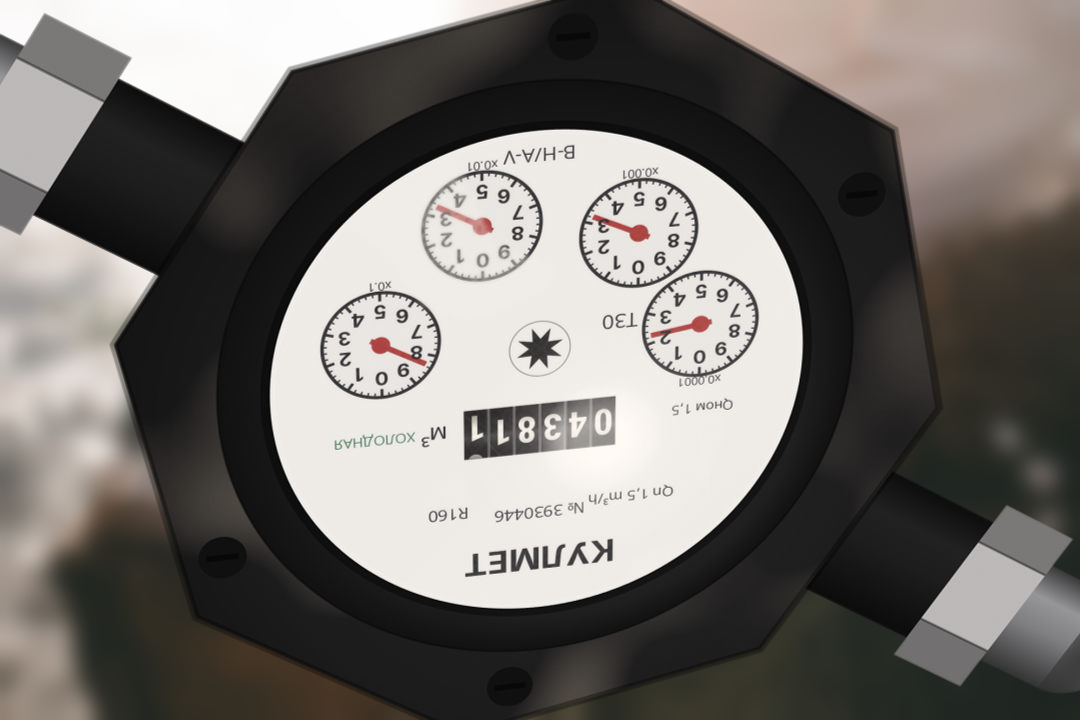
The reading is 43810.8332 m³
